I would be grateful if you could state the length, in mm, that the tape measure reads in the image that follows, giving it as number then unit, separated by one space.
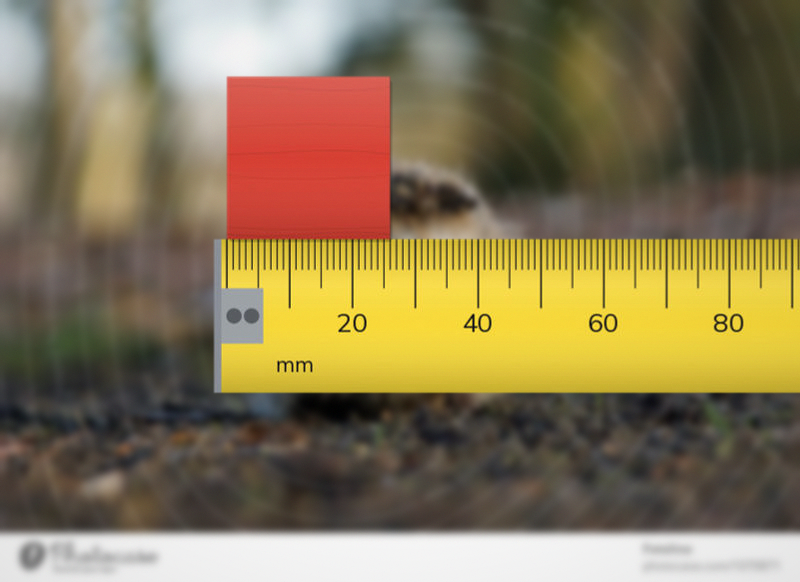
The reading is 26 mm
